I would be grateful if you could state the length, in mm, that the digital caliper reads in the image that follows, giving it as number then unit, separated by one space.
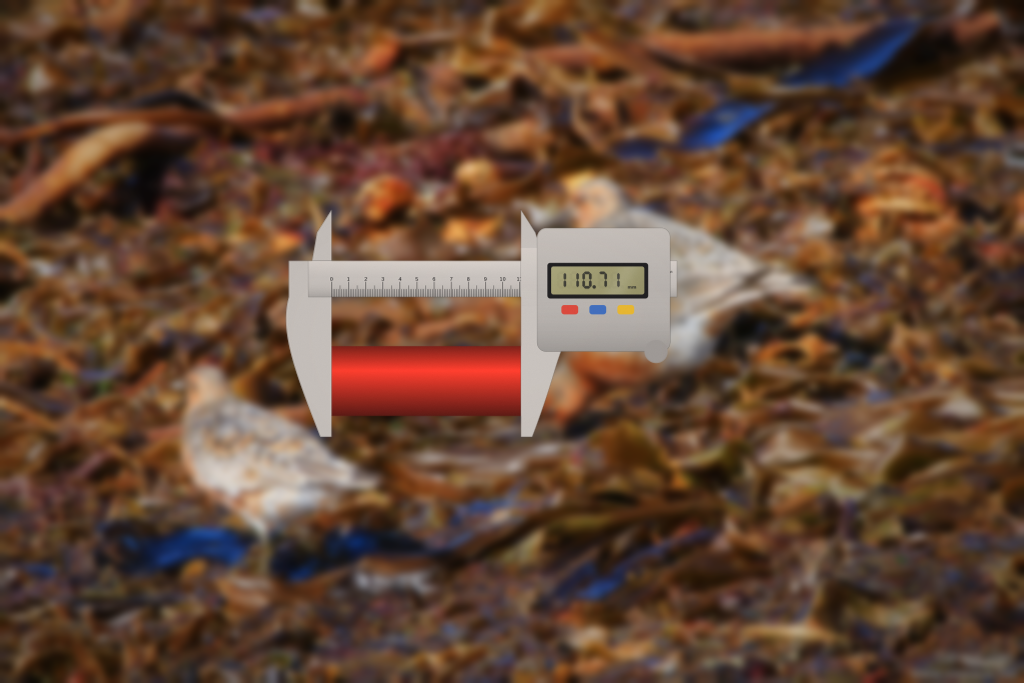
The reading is 110.71 mm
